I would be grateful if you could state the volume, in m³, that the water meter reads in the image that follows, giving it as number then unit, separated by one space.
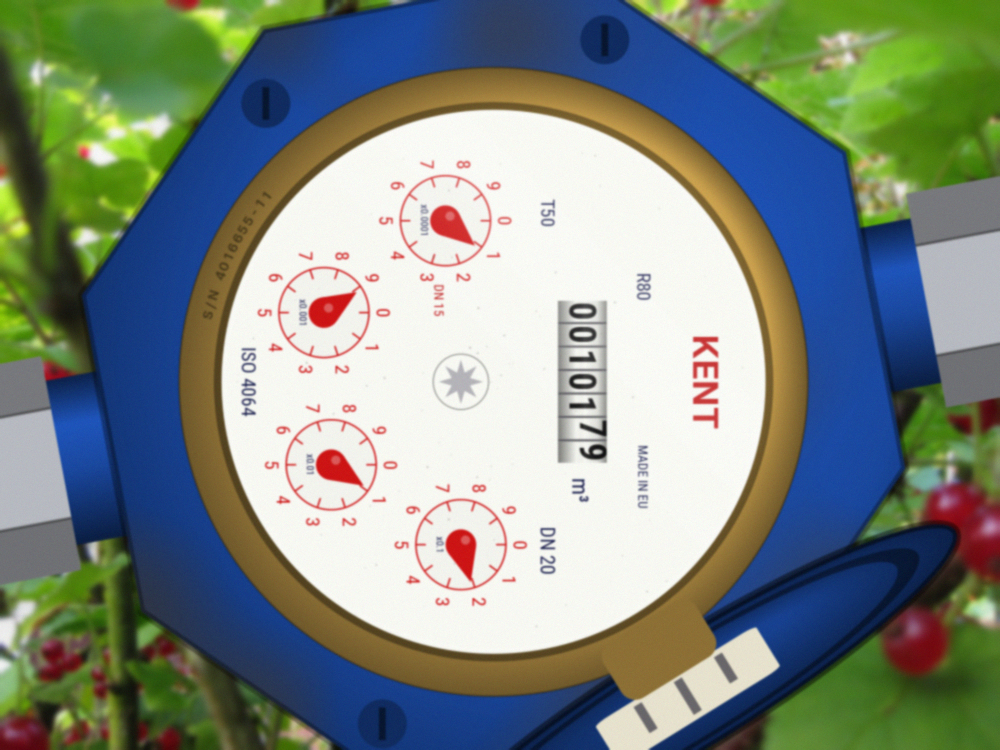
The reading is 10179.2091 m³
